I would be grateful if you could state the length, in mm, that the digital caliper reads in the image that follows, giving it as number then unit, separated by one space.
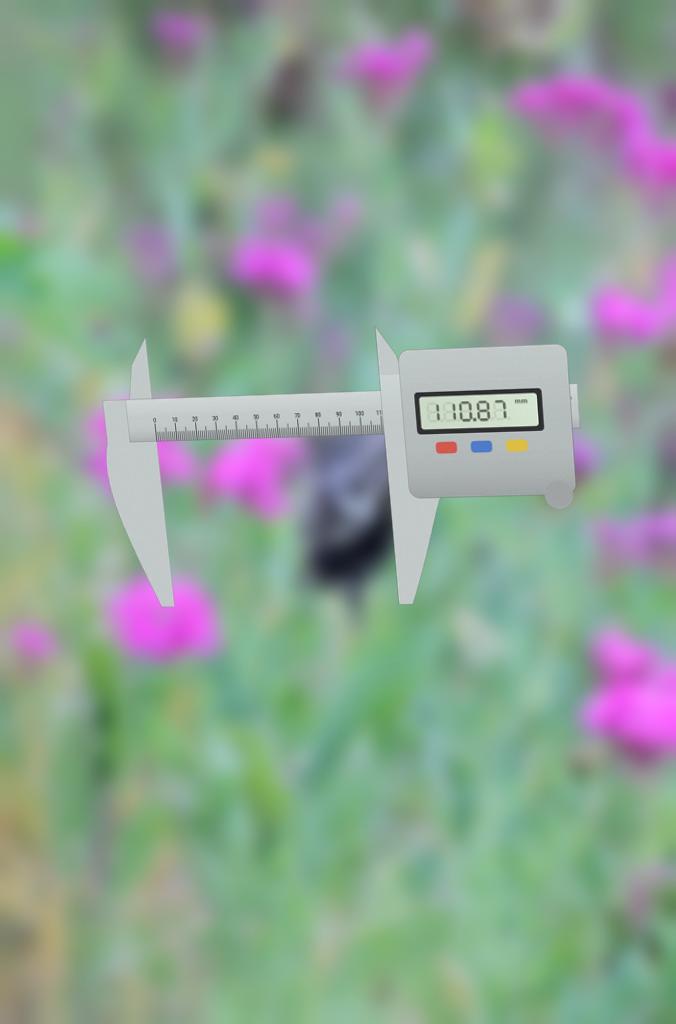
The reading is 110.87 mm
